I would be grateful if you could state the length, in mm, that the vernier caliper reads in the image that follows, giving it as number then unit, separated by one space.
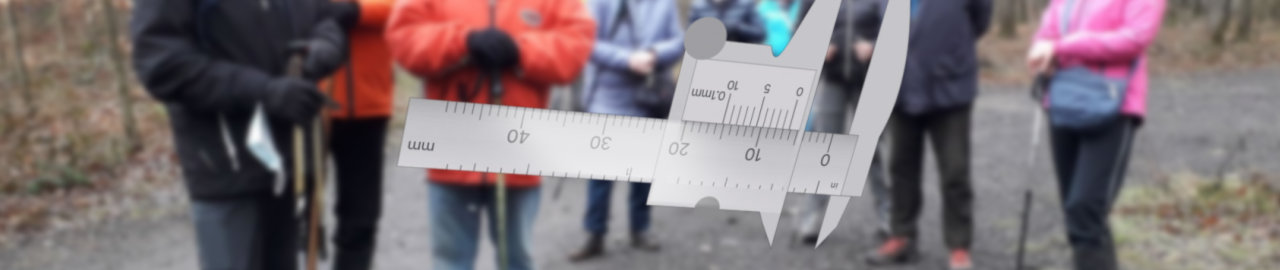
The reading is 6.2 mm
